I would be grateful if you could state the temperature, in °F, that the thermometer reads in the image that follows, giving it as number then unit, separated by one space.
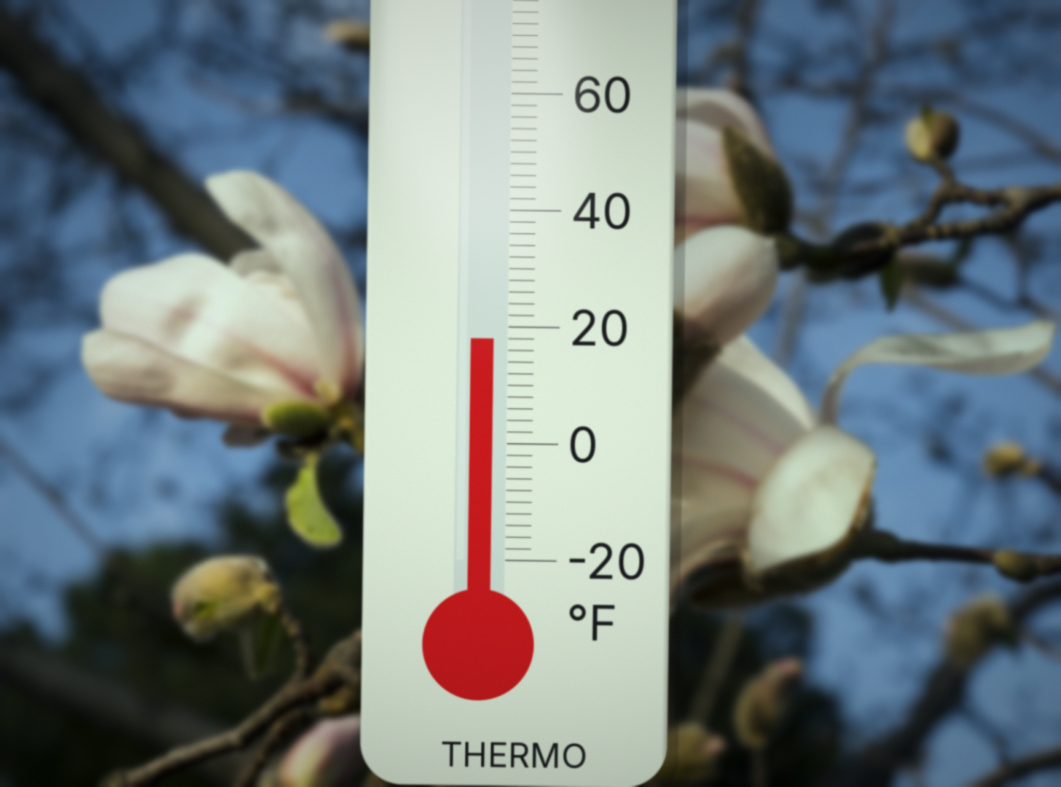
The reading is 18 °F
